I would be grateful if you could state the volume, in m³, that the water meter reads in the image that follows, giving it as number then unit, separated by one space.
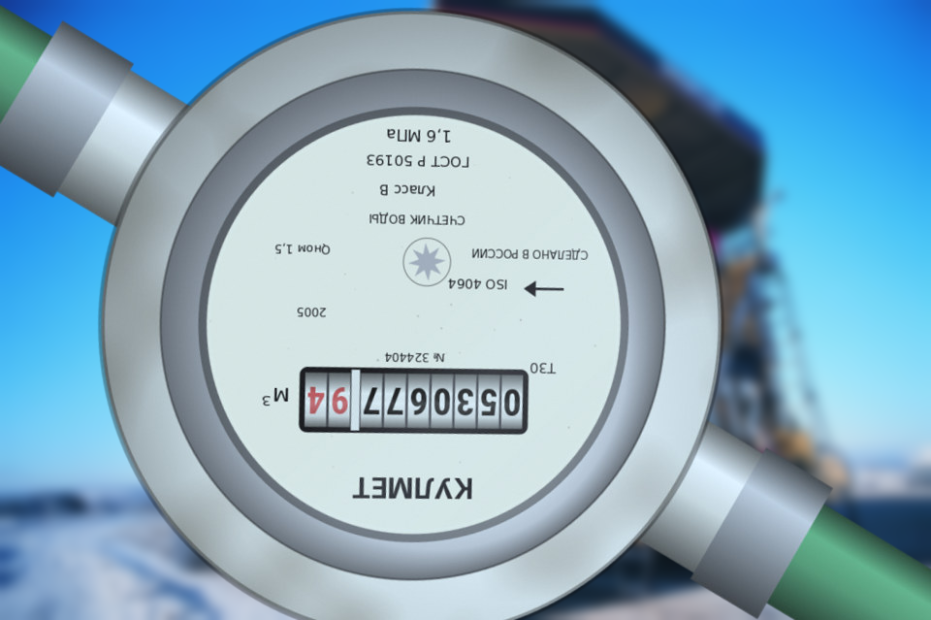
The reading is 530677.94 m³
